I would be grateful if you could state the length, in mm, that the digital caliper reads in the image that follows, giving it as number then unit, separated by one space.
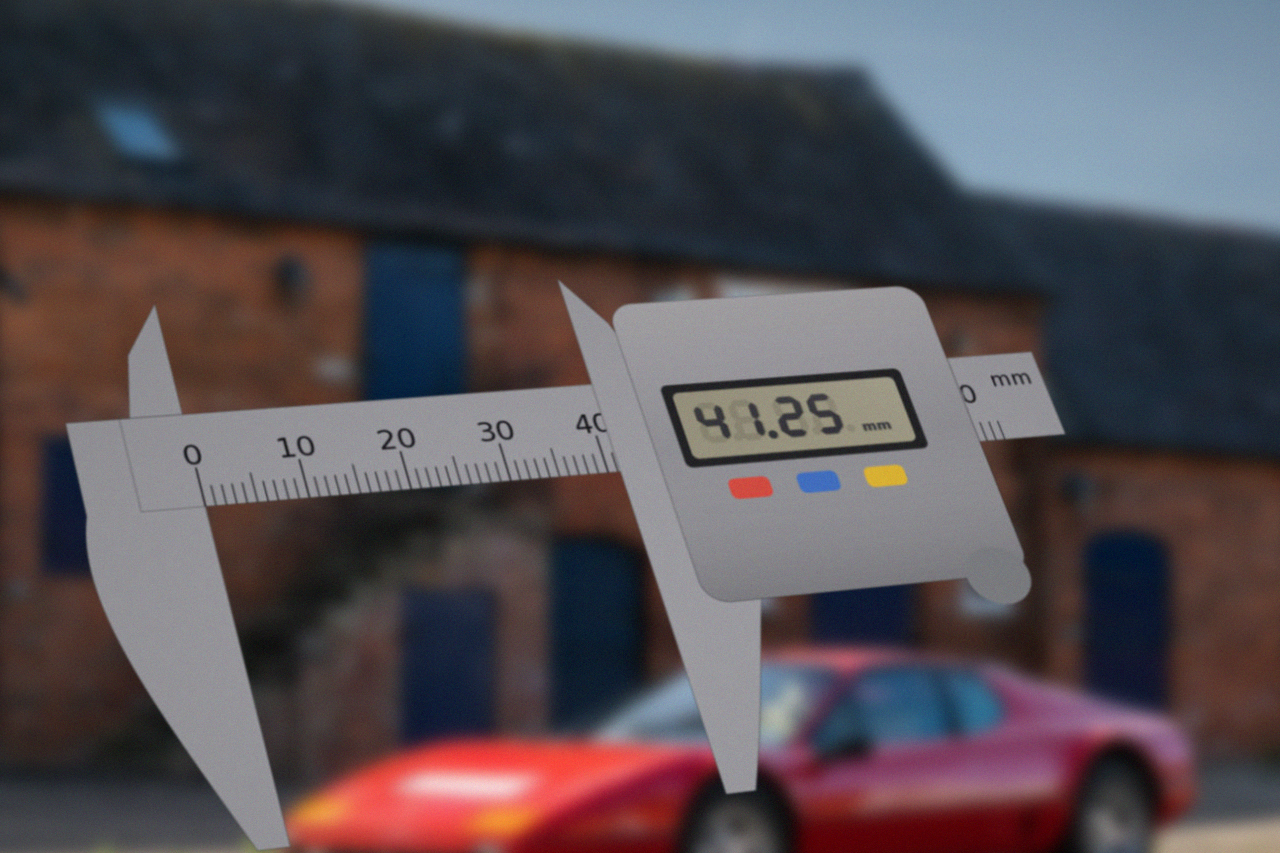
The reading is 41.25 mm
